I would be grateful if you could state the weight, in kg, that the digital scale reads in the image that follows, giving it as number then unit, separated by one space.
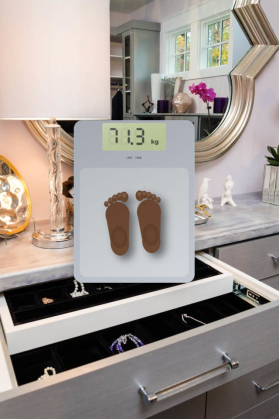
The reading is 71.3 kg
